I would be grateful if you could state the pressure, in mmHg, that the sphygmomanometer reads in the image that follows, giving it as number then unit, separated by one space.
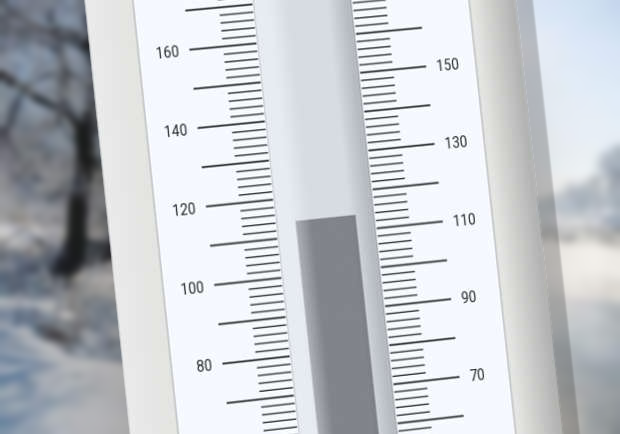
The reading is 114 mmHg
